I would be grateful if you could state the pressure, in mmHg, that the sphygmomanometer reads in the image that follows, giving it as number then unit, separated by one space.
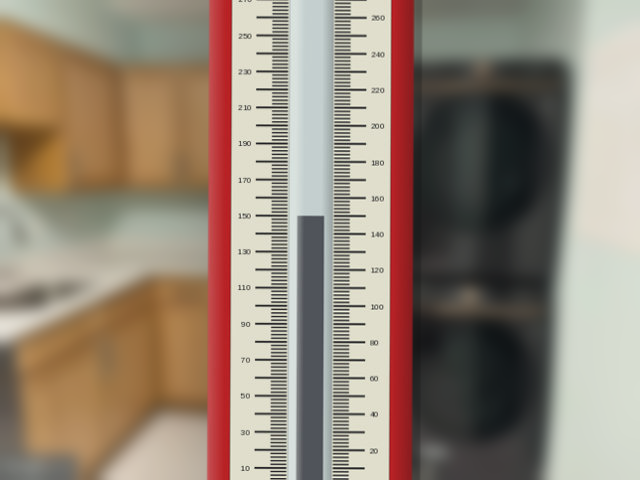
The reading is 150 mmHg
